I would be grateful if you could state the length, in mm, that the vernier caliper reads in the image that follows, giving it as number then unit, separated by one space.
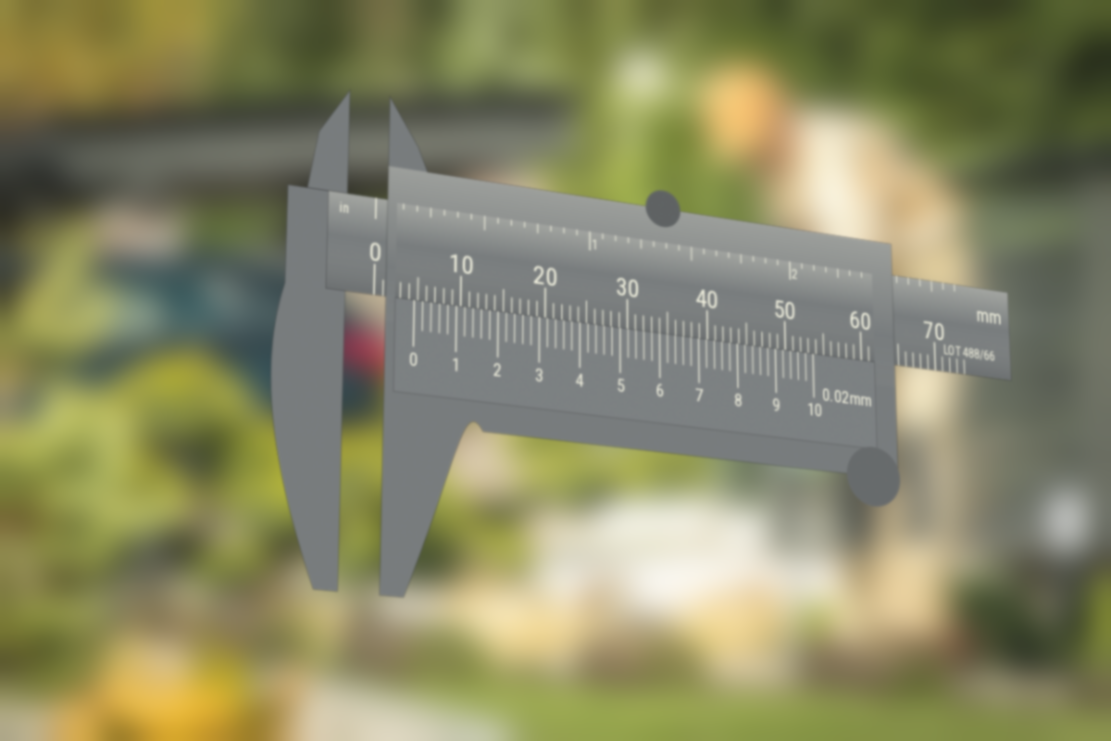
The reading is 4.6 mm
